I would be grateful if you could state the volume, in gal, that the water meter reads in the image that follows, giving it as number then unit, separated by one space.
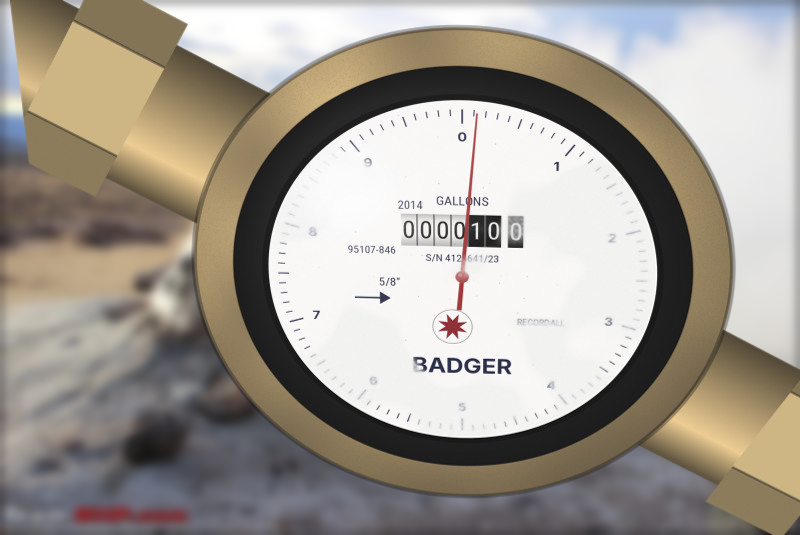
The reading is 100.1 gal
